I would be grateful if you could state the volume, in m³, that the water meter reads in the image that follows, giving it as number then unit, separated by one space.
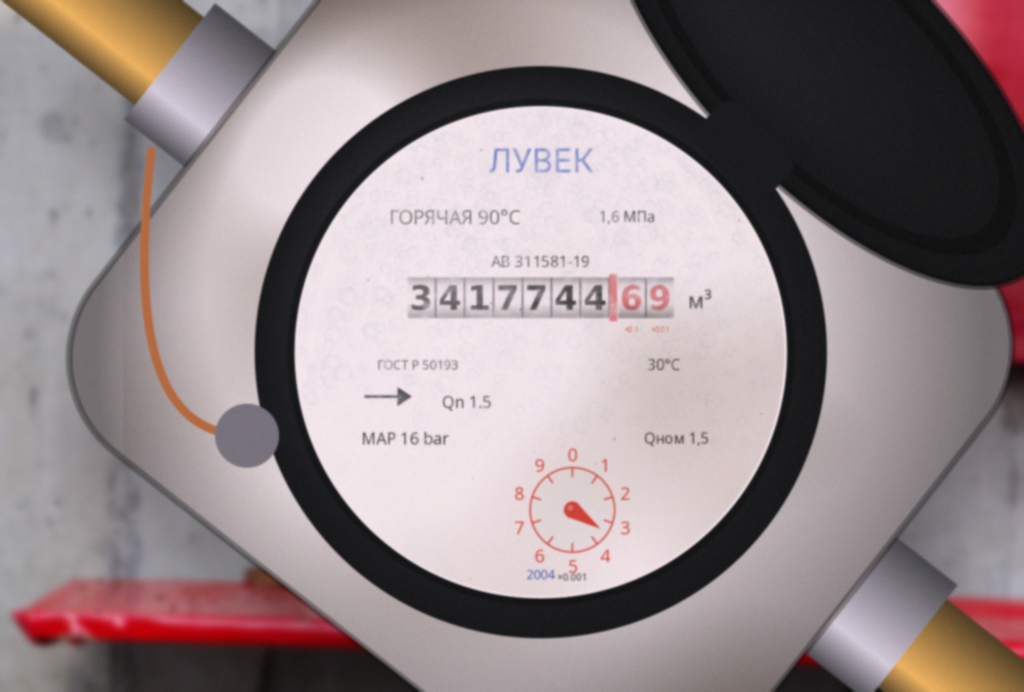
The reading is 3417744.693 m³
